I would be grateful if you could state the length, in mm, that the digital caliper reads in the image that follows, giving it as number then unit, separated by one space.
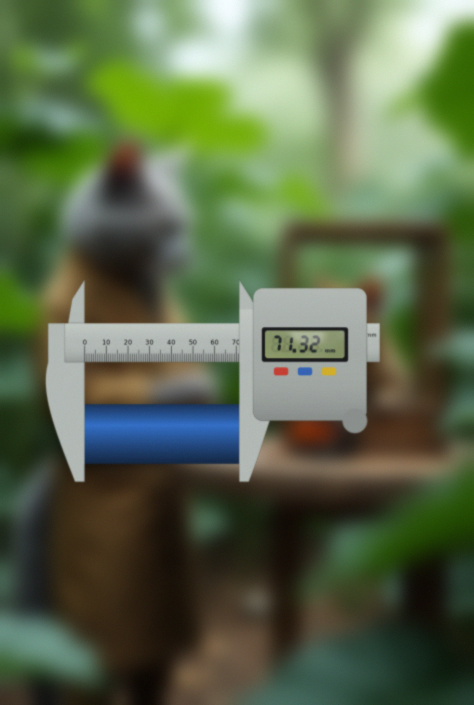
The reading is 71.32 mm
